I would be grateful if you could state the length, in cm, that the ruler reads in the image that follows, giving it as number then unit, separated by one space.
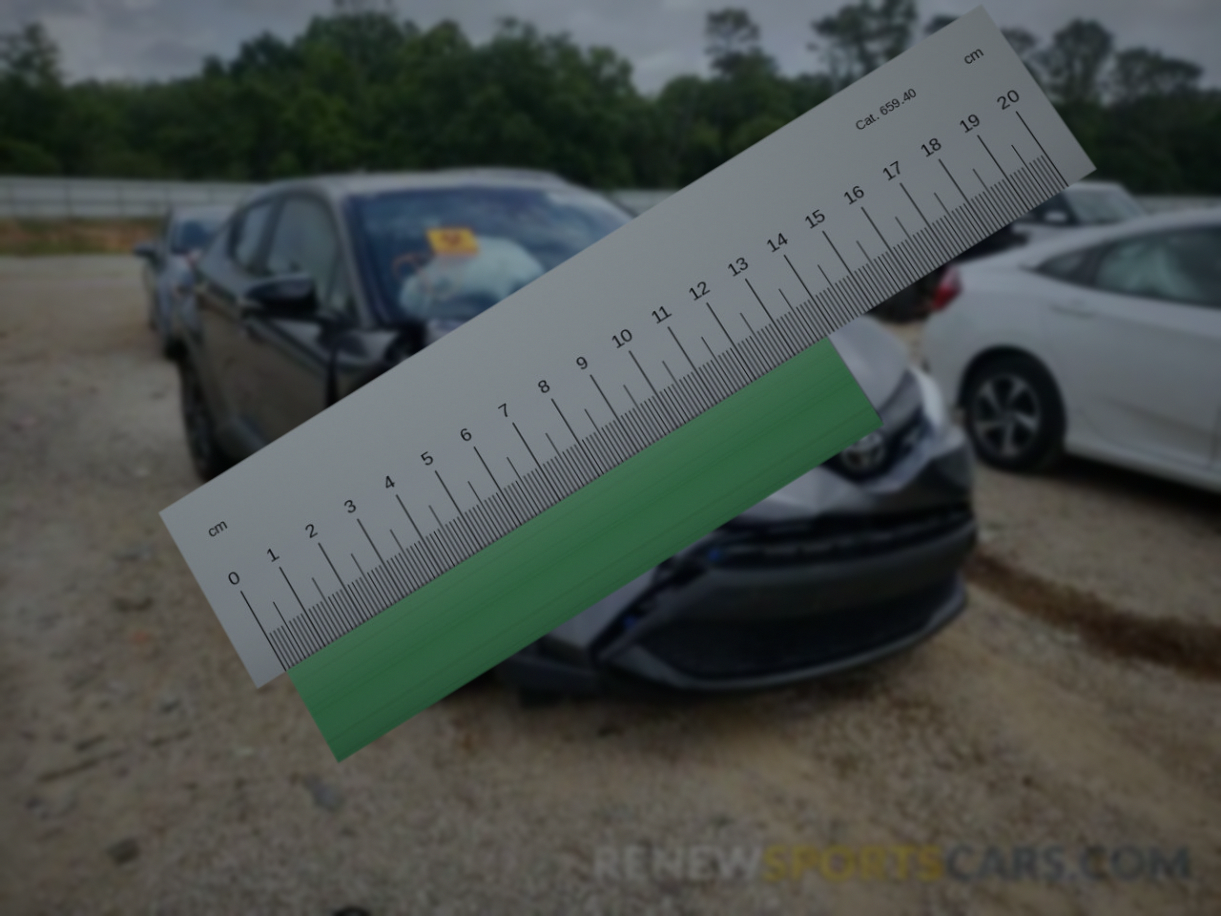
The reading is 13.8 cm
